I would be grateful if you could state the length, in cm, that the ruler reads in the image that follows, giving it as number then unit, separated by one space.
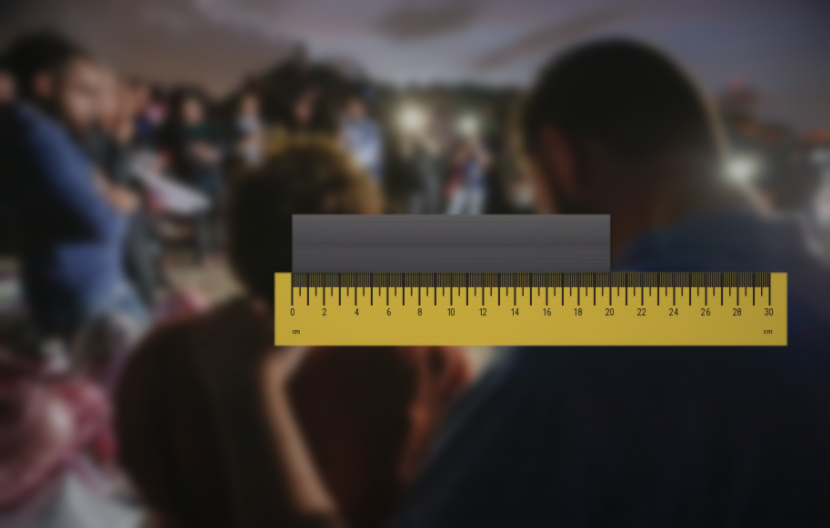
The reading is 20 cm
